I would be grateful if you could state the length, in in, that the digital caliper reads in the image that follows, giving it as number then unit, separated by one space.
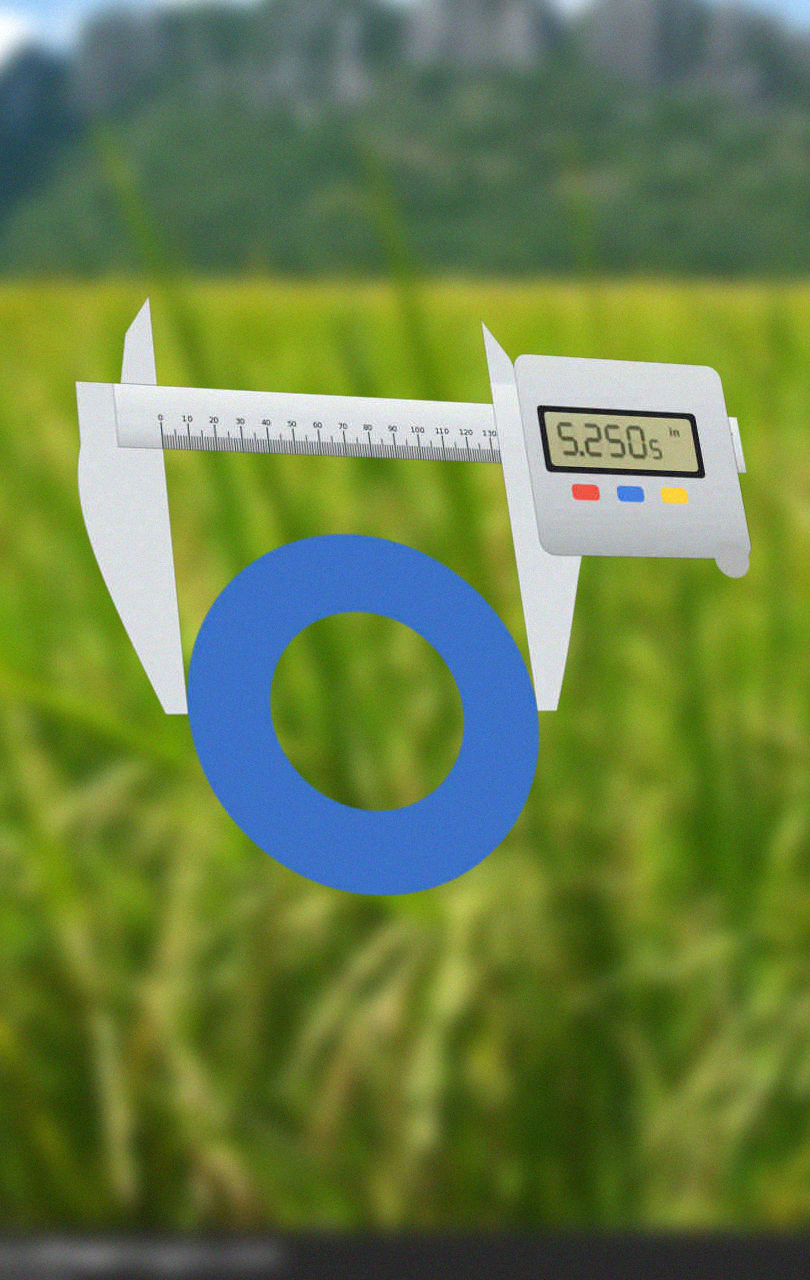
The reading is 5.2505 in
